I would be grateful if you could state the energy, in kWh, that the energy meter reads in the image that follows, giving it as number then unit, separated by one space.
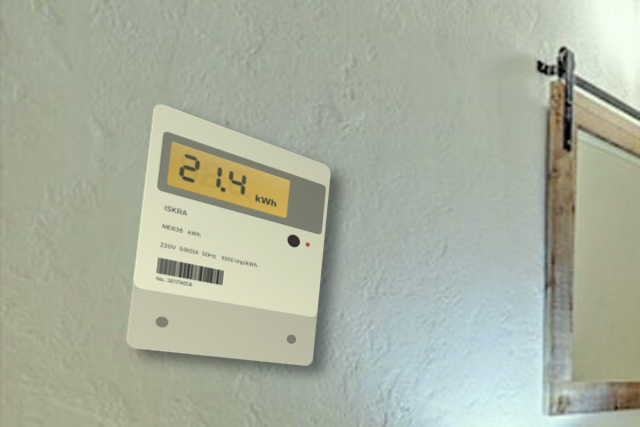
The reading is 21.4 kWh
